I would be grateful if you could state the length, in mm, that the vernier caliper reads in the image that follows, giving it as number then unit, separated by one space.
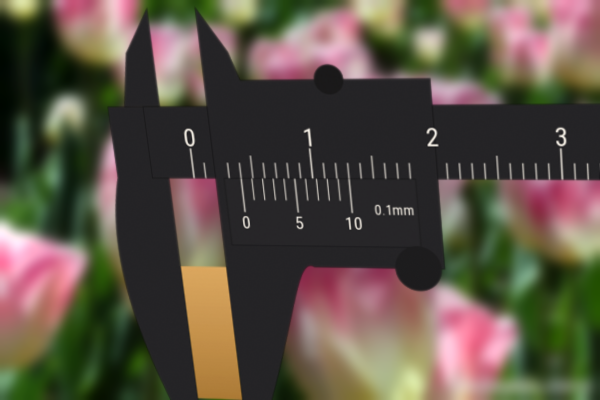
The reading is 4.0 mm
